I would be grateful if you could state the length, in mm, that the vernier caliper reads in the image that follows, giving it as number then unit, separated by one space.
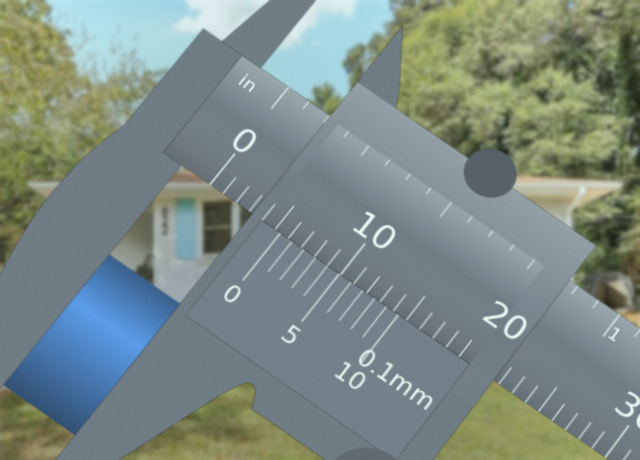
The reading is 5.4 mm
